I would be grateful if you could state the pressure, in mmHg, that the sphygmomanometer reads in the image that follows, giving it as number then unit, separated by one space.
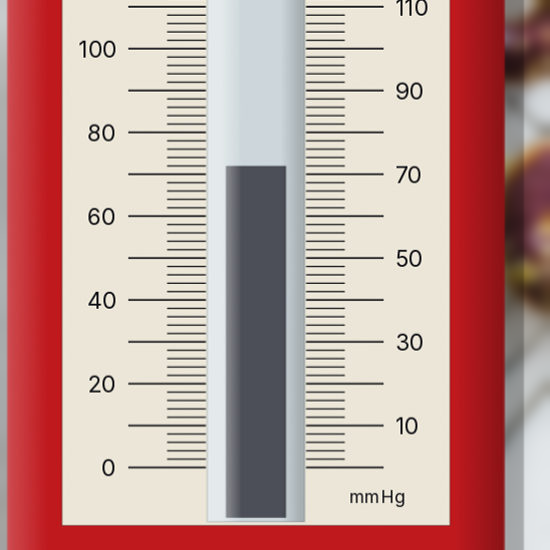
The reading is 72 mmHg
